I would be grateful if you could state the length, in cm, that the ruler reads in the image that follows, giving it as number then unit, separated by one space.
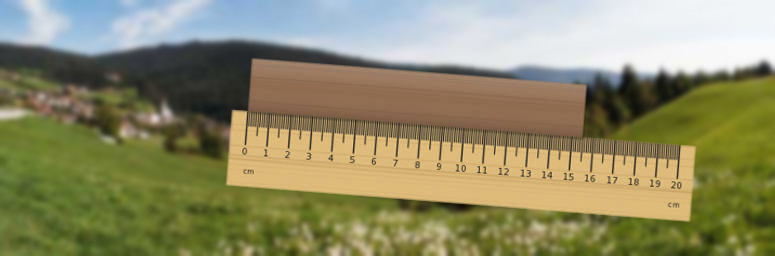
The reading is 15.5 cm
